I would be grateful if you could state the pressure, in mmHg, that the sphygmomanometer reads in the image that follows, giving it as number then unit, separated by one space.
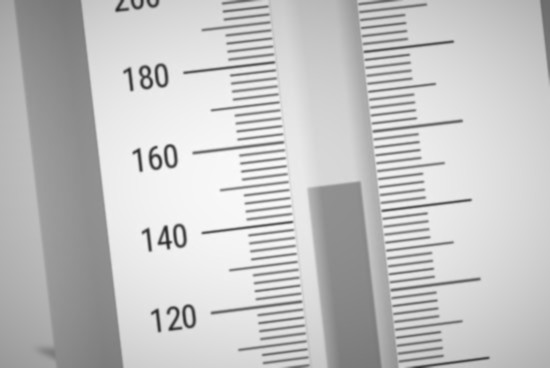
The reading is 148 mmHg
